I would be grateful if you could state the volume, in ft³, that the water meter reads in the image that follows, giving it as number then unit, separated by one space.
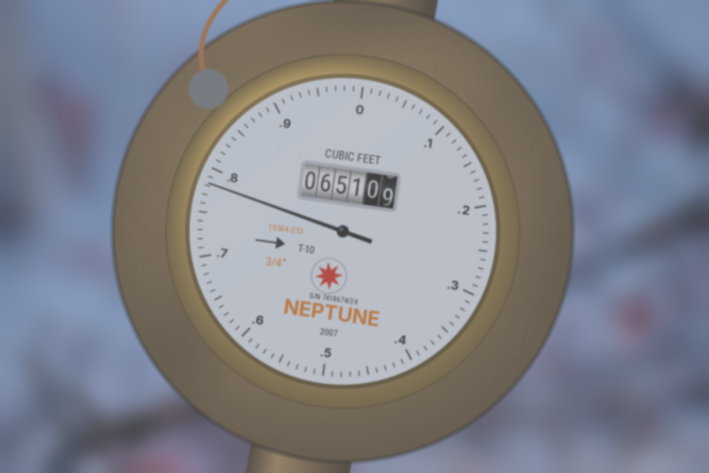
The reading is 65108.78 ft³
